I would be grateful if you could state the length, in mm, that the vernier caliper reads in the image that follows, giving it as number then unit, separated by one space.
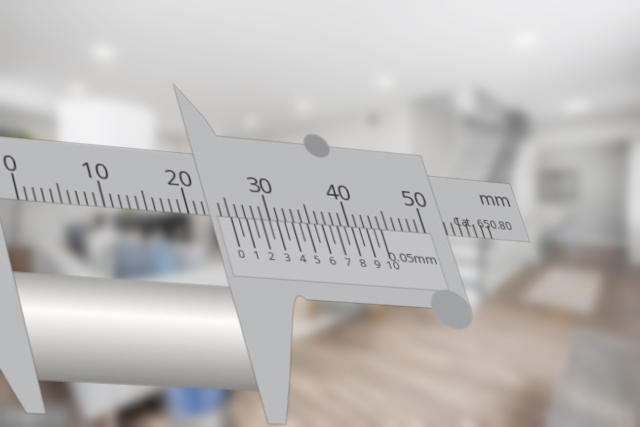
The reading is 25.2 mm
